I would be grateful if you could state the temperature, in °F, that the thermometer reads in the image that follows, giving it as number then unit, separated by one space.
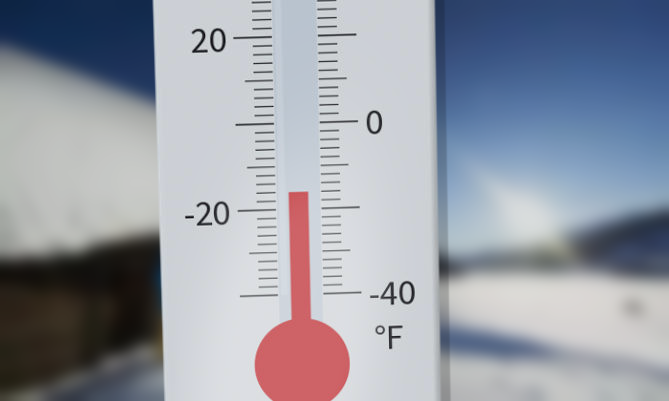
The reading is -16 °F
